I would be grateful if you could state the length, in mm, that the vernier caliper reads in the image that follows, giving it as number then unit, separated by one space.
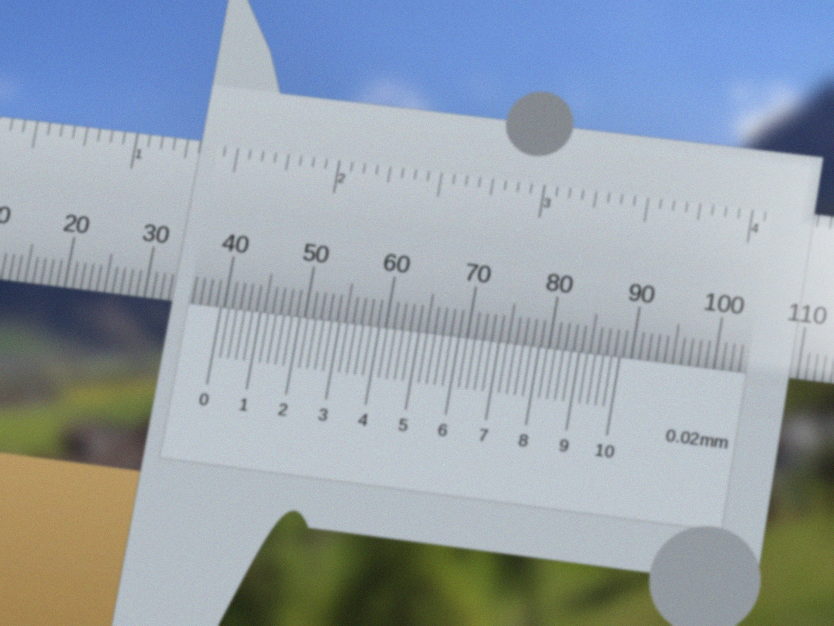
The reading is 39.6 mm
